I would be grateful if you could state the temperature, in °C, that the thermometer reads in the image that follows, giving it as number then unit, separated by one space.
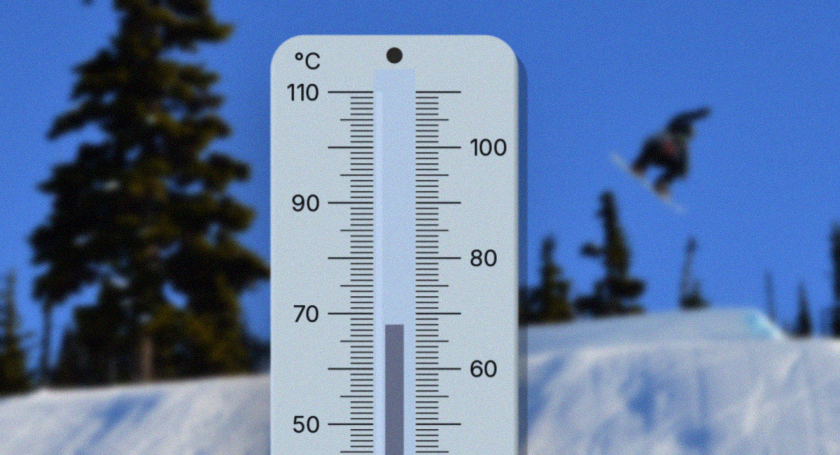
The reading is 68 °C
